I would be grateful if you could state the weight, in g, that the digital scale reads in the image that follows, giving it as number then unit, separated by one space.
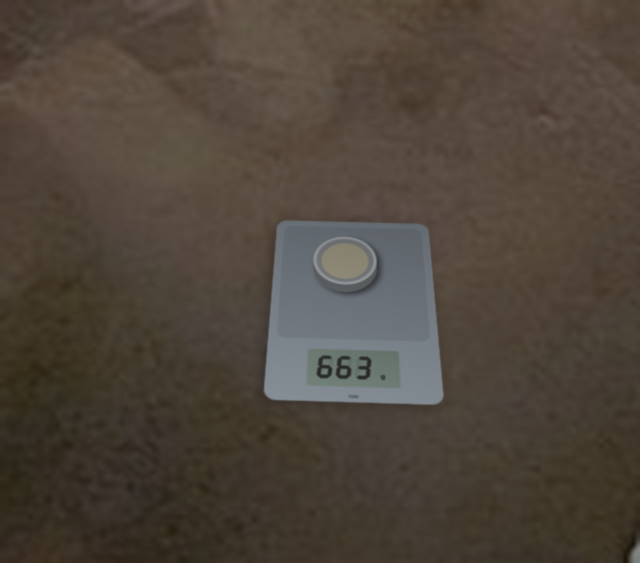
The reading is 663 g
